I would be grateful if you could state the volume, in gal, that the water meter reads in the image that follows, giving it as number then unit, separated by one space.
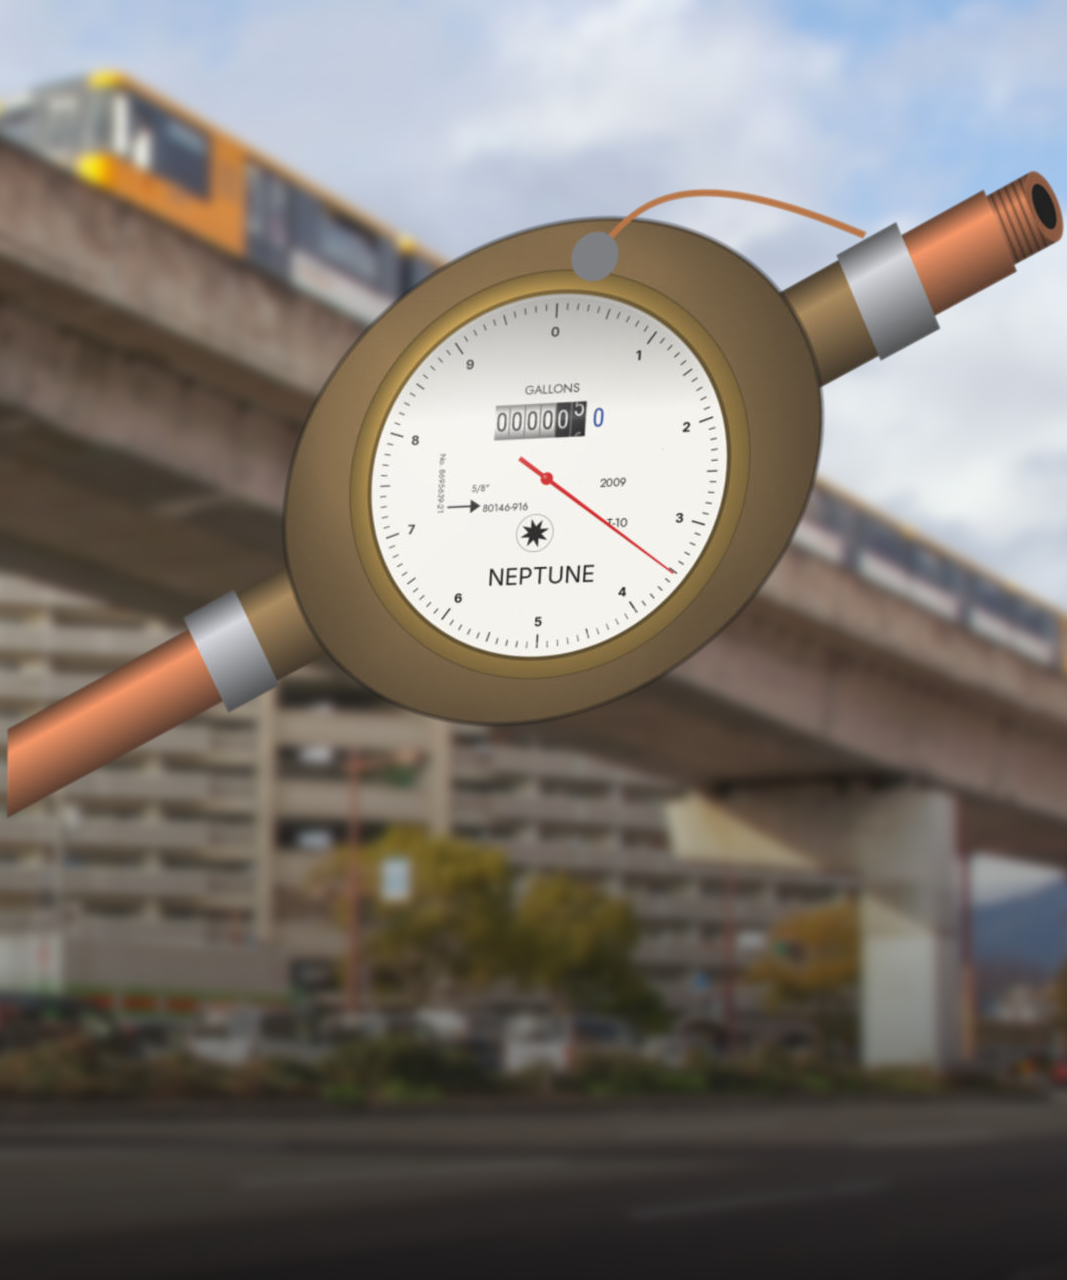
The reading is 53.5 gal
